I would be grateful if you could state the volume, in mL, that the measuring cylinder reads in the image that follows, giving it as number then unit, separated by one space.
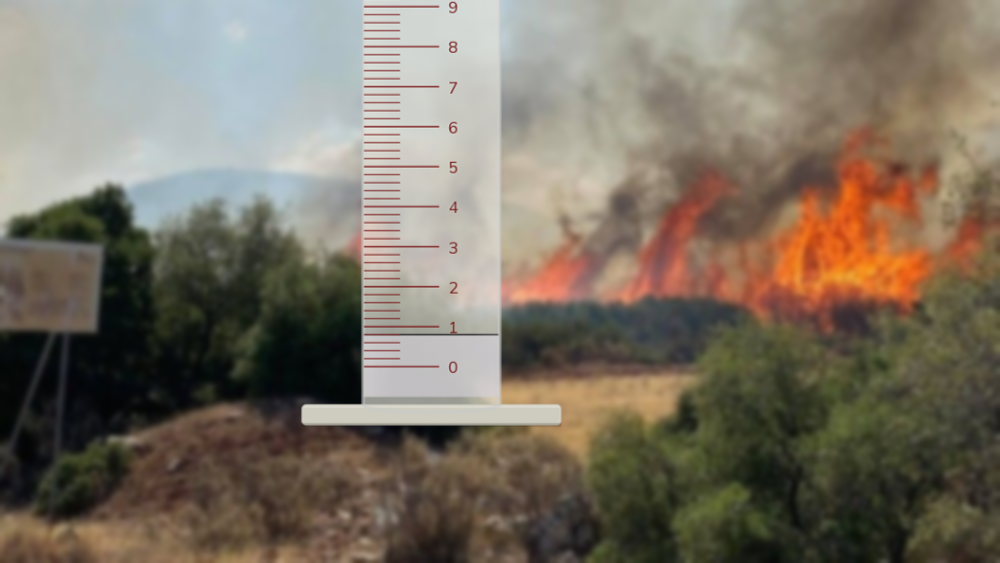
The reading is 0.8 mL
